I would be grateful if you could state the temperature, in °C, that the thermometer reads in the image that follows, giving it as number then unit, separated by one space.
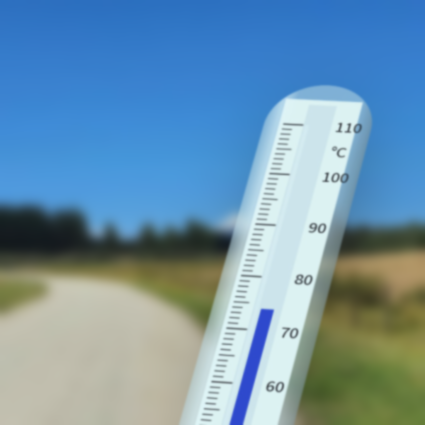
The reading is 74 °C
